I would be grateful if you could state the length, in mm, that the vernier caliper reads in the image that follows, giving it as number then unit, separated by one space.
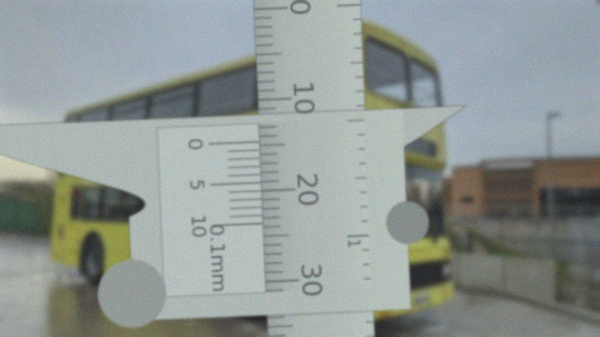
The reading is 14.6 mm
